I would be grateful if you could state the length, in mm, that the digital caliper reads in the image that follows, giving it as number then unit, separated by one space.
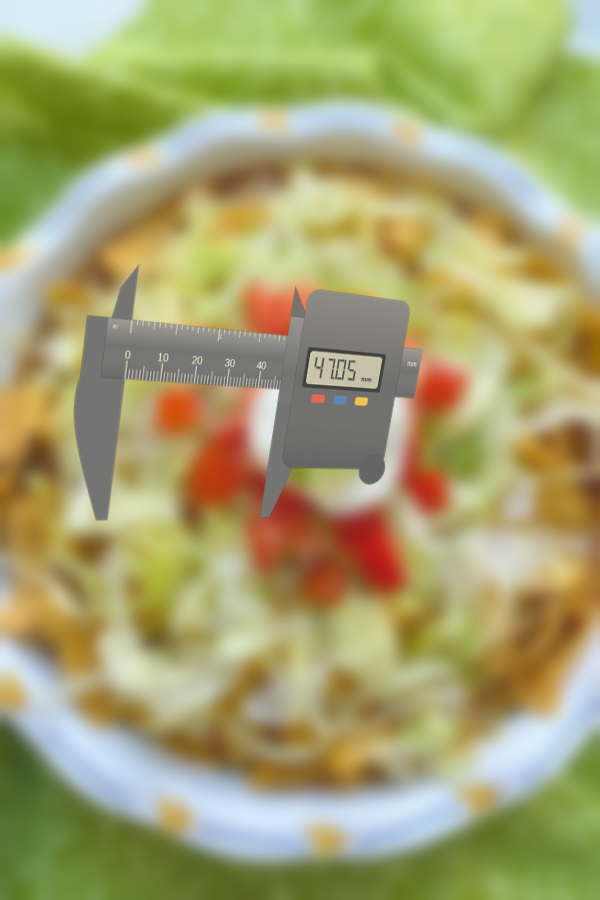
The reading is 47.05 mm
